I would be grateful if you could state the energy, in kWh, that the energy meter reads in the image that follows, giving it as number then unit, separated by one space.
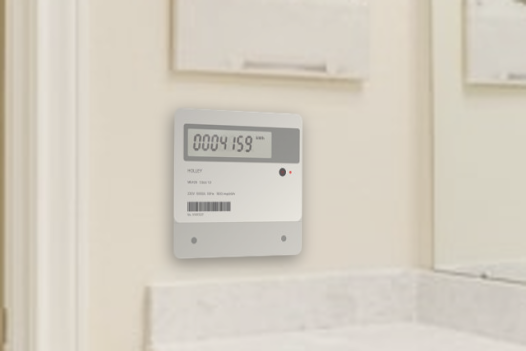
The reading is 4159 kWh
